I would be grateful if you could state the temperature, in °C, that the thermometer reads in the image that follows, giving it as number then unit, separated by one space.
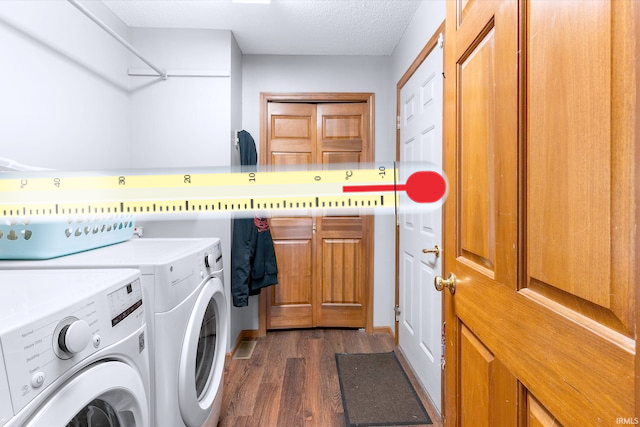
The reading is -4 °C
